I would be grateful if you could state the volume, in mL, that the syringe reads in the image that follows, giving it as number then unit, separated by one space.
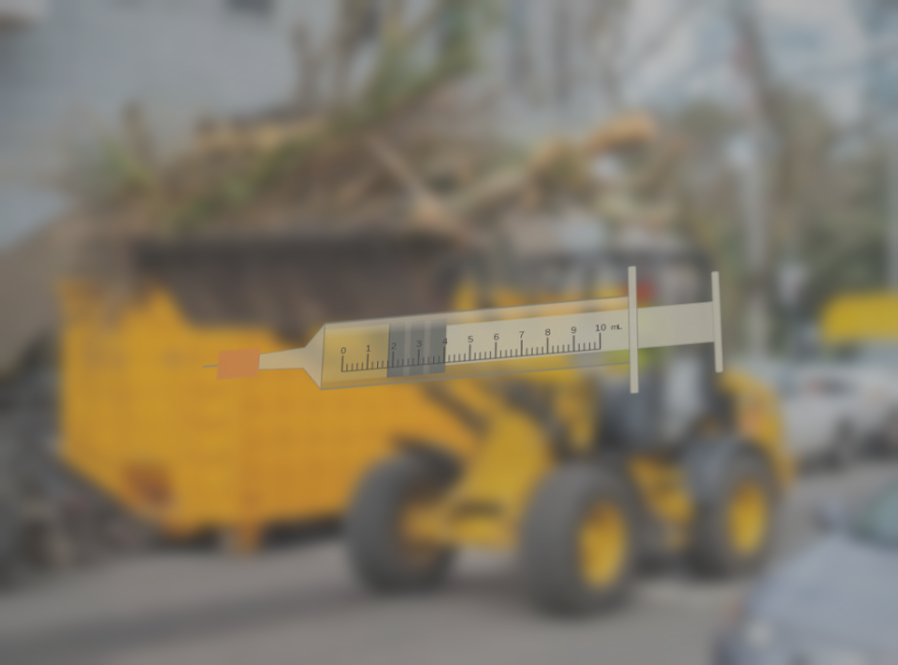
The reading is 1.8 mL
